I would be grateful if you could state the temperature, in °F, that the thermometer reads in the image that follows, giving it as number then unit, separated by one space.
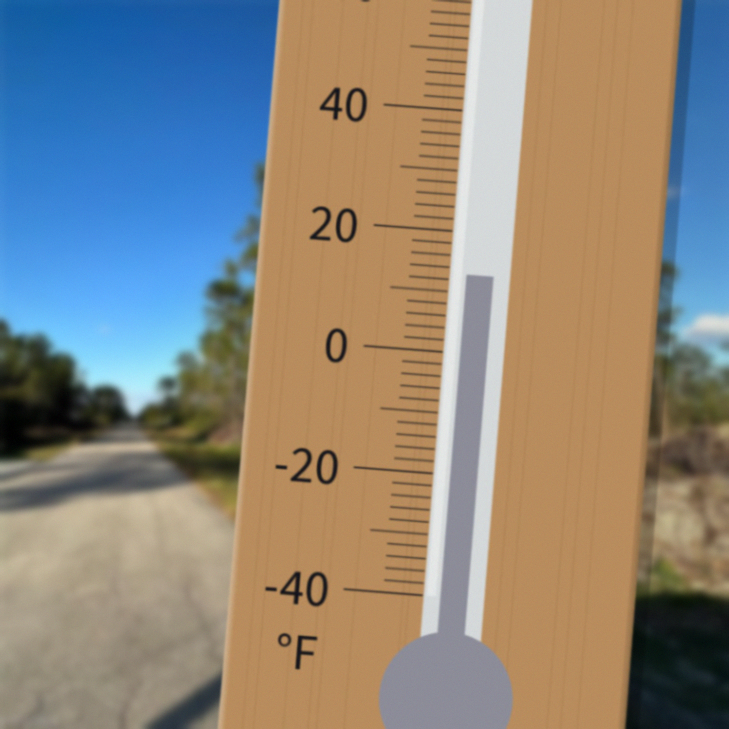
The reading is 13 °F
